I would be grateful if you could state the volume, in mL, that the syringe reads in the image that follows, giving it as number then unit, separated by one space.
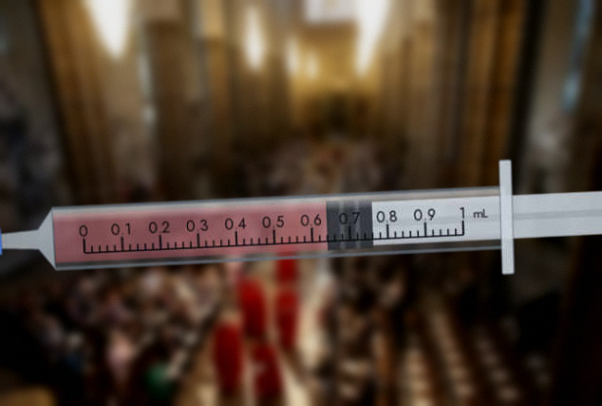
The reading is 0.64 mL
